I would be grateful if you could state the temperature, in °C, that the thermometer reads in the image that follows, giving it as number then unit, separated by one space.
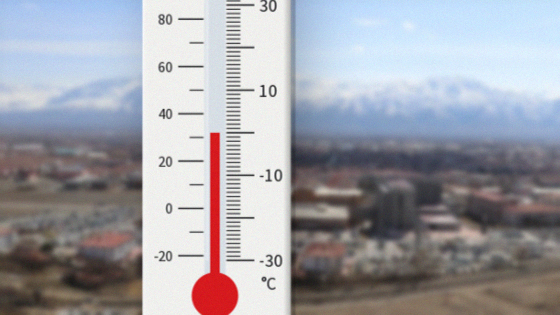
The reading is 0 °C
